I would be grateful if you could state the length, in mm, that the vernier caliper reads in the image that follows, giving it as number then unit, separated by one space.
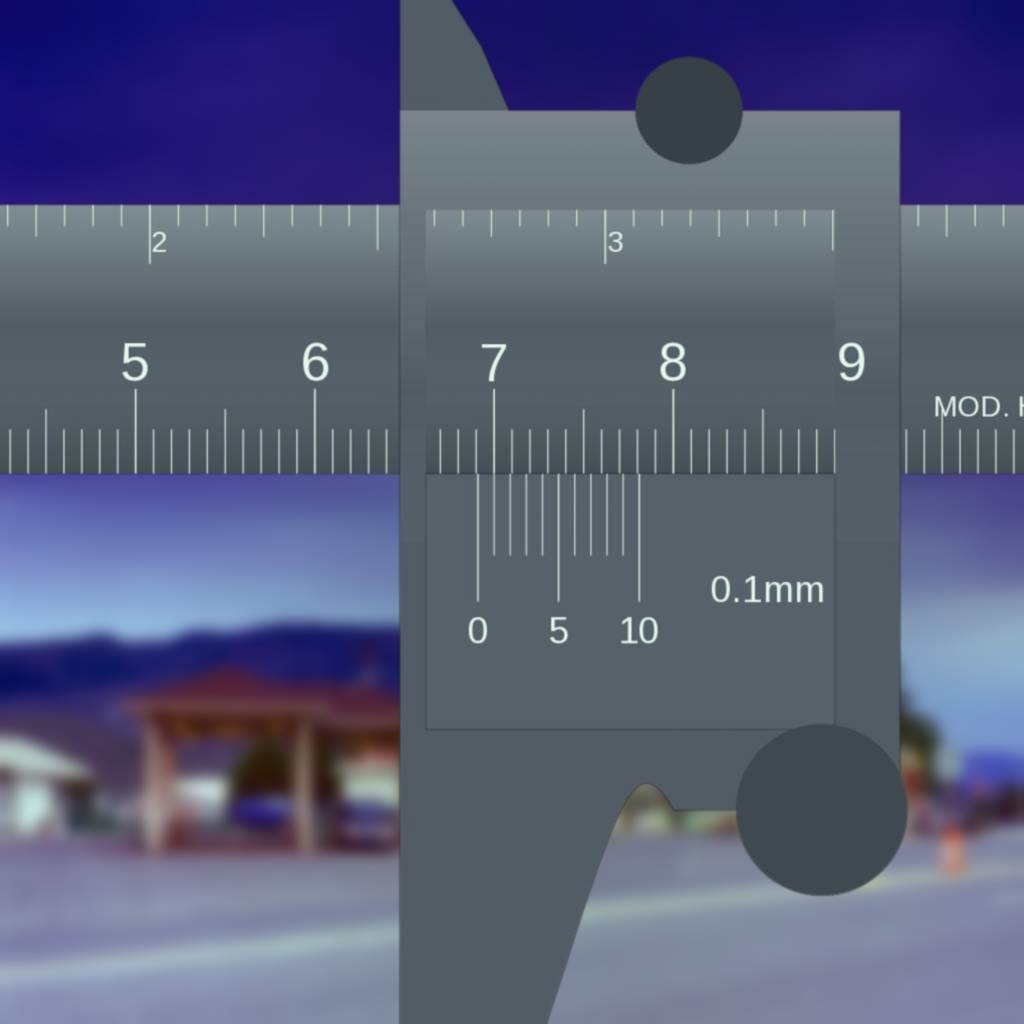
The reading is 69.1 mm
